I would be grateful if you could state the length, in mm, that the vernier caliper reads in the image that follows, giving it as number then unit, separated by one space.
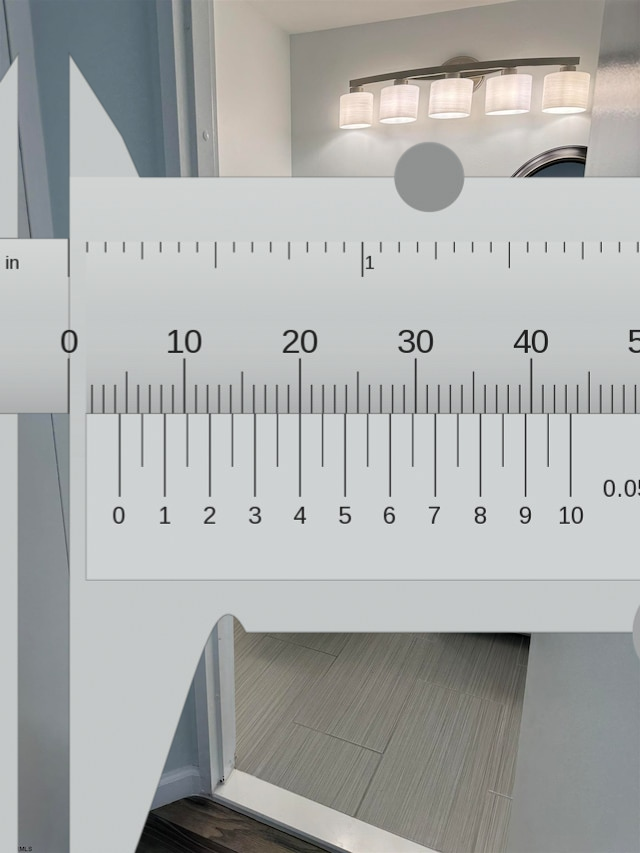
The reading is 4.4 mm
